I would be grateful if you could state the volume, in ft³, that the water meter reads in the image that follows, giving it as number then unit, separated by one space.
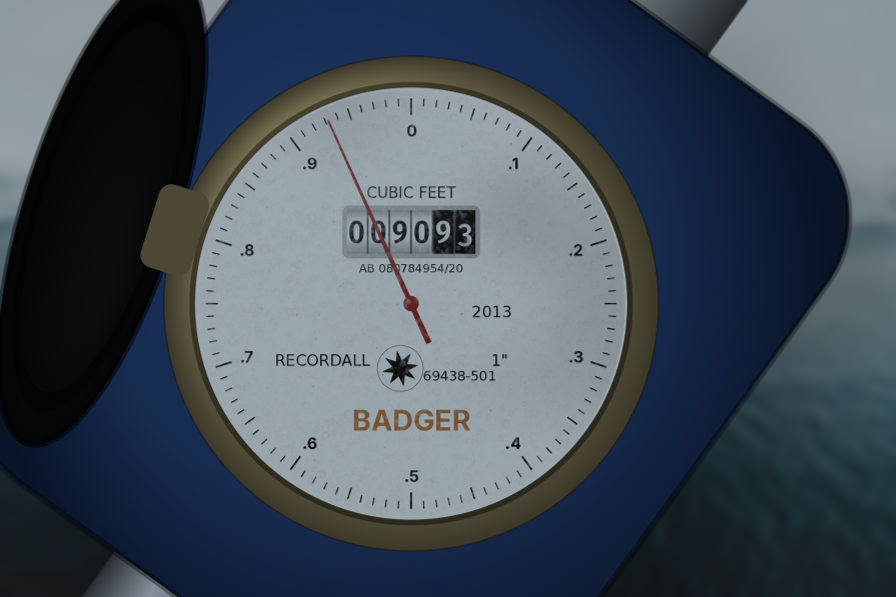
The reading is 9092.93 ft³
